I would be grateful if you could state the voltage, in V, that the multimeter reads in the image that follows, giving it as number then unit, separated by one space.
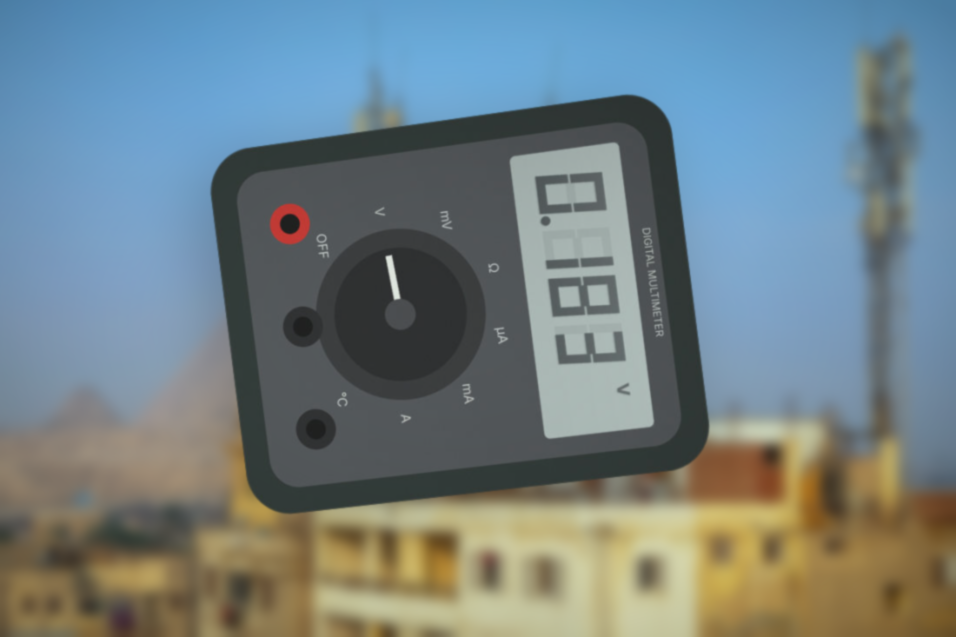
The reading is 0.183 V
